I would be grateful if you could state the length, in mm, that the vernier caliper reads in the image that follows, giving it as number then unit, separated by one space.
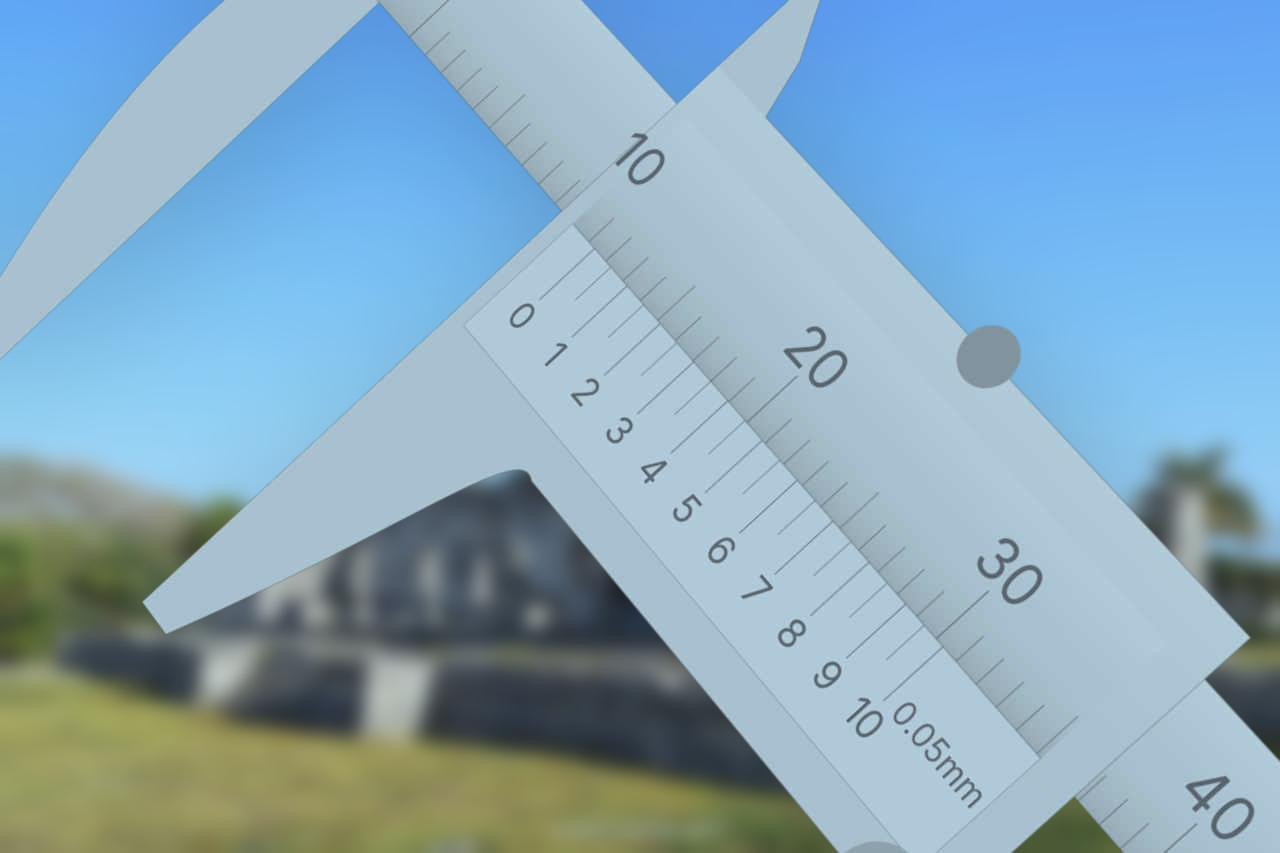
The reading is 11.35 mm
